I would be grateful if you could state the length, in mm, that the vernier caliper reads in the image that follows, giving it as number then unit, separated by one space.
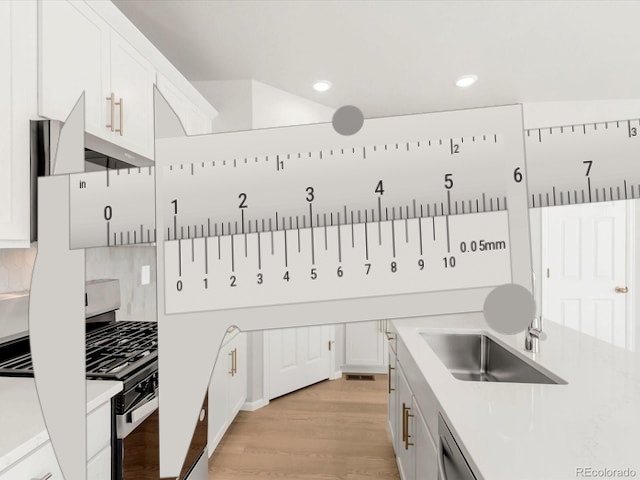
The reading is 10.6 mm
